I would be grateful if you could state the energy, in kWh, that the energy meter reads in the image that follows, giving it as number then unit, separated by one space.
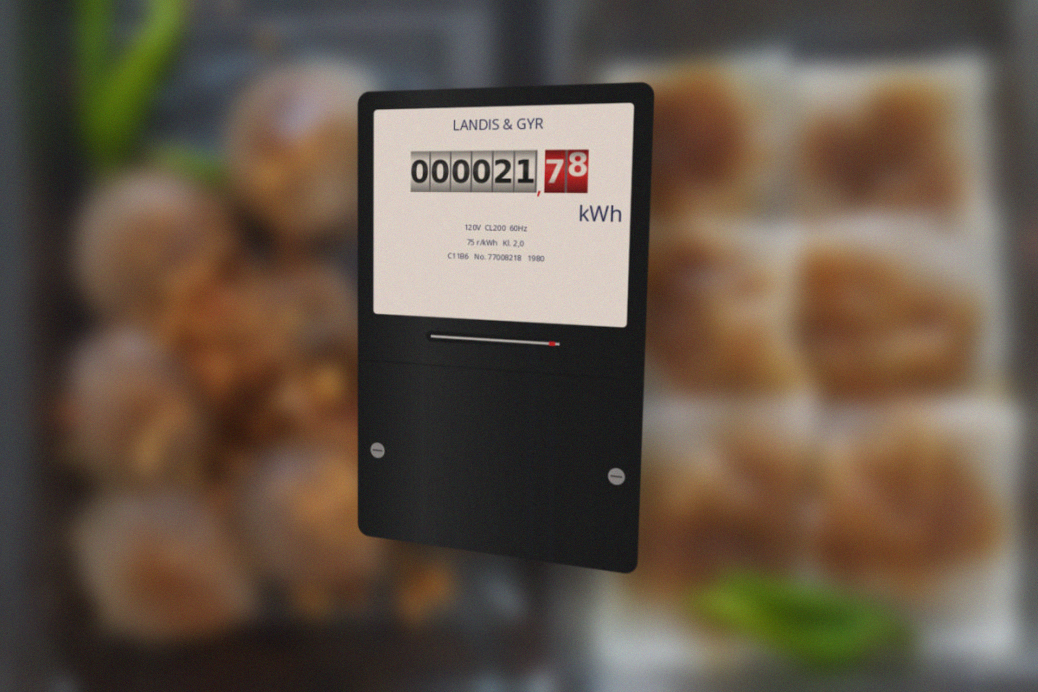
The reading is 21.78 kWh
